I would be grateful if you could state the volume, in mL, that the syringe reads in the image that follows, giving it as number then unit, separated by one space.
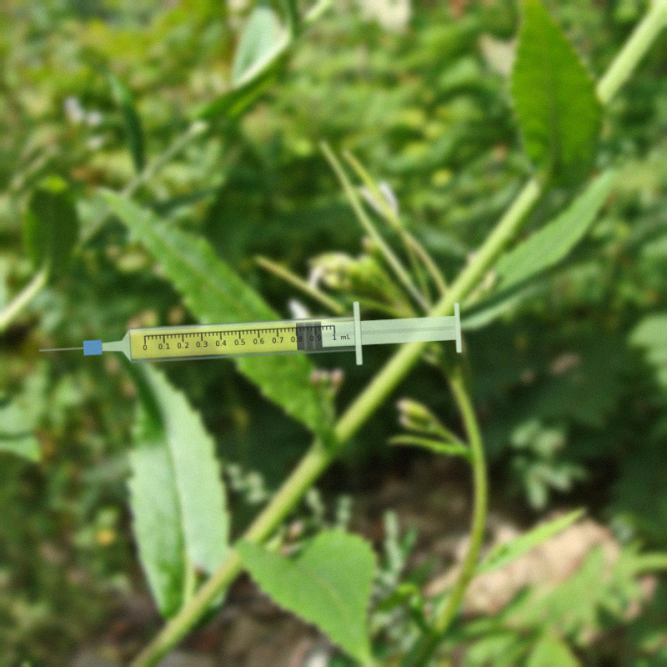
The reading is 0.8 mL
